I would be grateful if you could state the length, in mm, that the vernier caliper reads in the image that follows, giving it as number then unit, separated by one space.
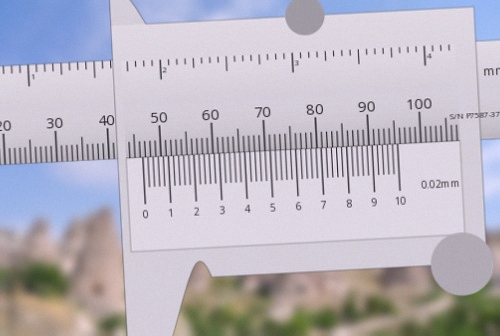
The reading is 46.5 mm
